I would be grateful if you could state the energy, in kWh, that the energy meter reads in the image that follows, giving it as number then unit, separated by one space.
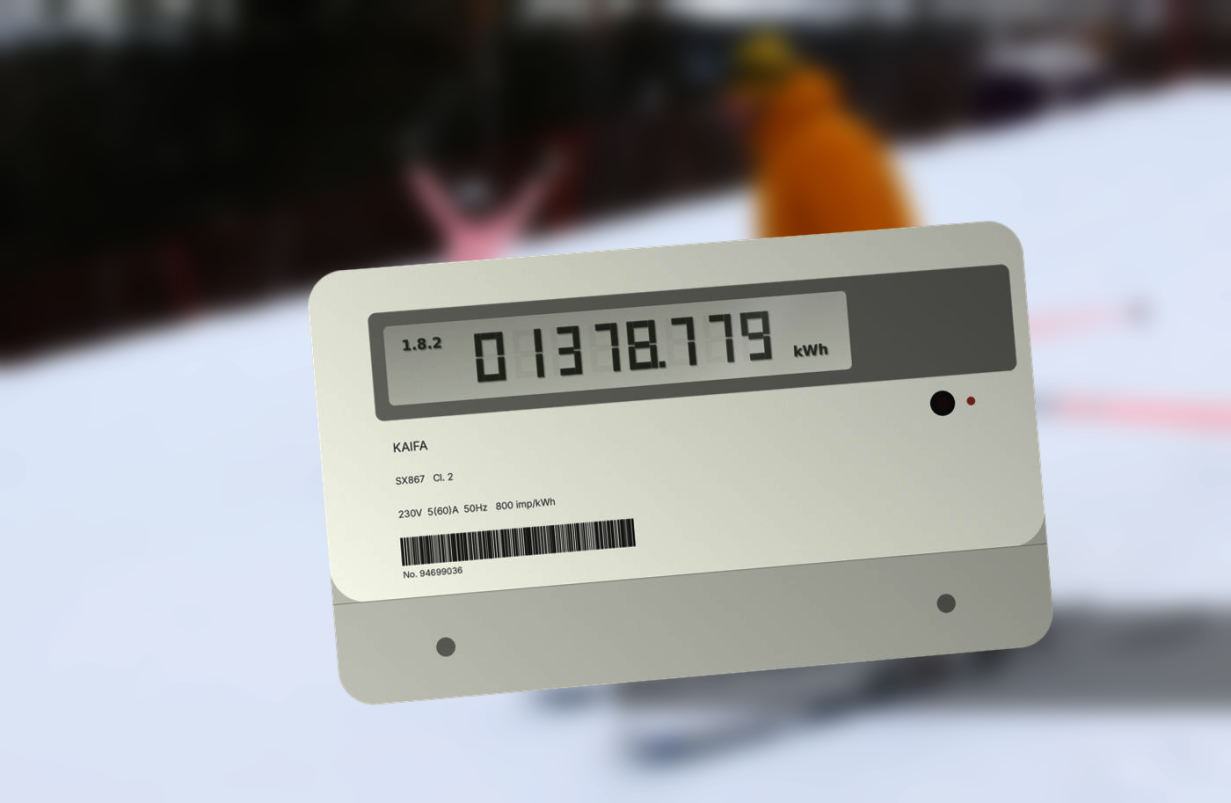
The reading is 1378.779 kWh
